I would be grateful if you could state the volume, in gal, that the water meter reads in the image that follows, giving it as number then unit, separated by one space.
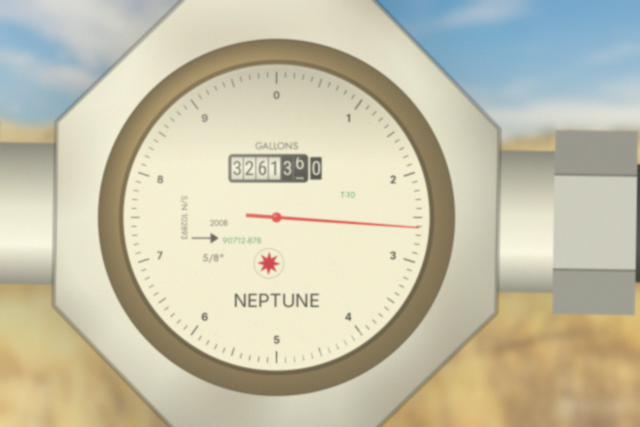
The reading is 3261362.6 gal
